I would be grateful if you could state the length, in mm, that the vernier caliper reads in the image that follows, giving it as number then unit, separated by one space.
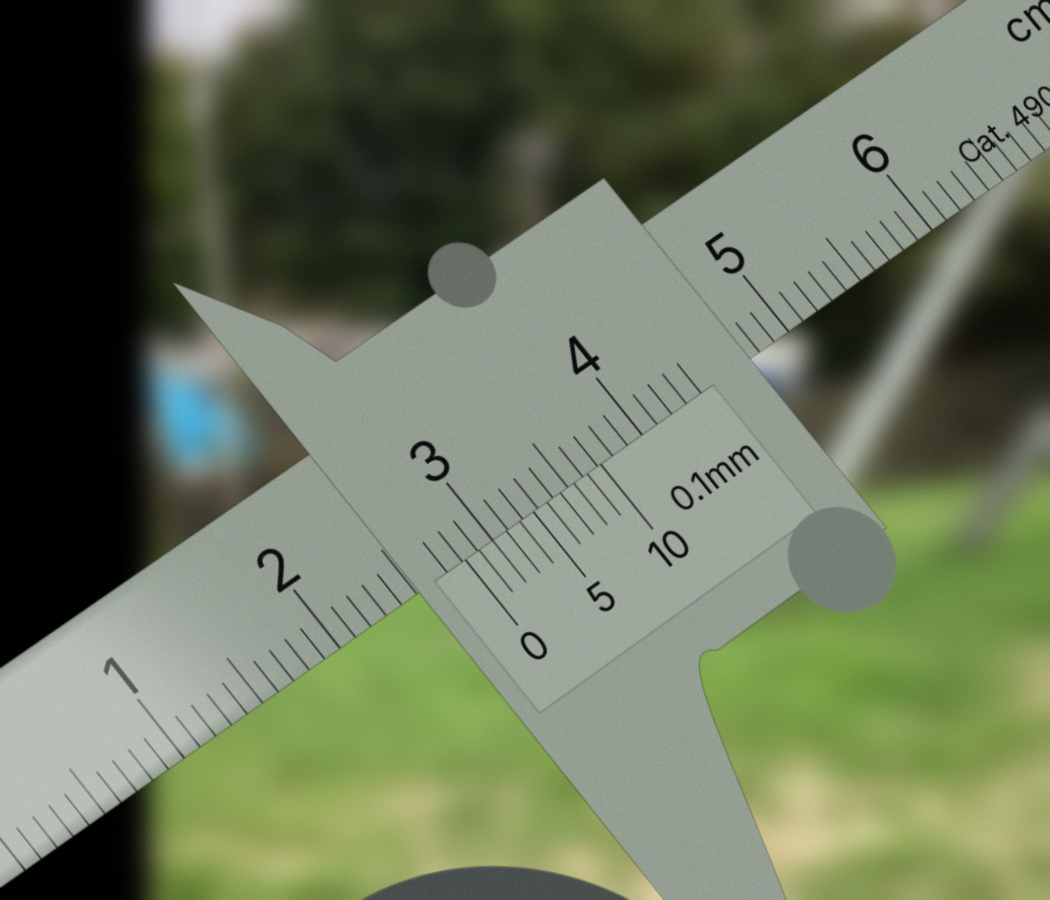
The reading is 28.2 mm
